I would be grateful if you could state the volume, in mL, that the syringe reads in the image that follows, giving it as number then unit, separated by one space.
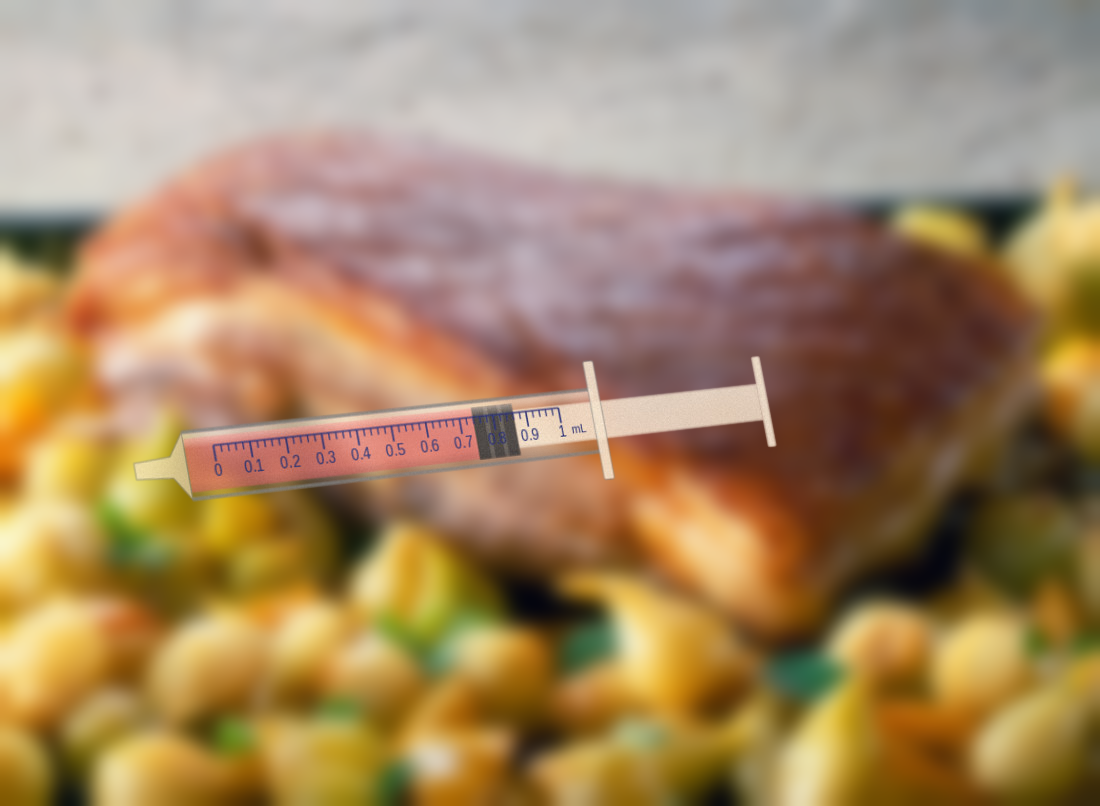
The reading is 0.74 mL
